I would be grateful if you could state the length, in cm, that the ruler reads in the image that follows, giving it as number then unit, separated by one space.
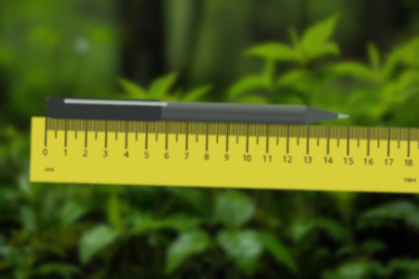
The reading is 15 cm
